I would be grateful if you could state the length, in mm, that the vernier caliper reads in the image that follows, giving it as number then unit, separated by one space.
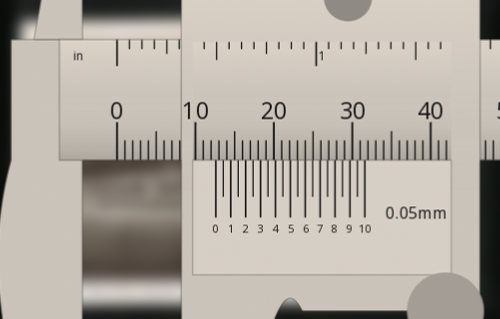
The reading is 12.6 mm
